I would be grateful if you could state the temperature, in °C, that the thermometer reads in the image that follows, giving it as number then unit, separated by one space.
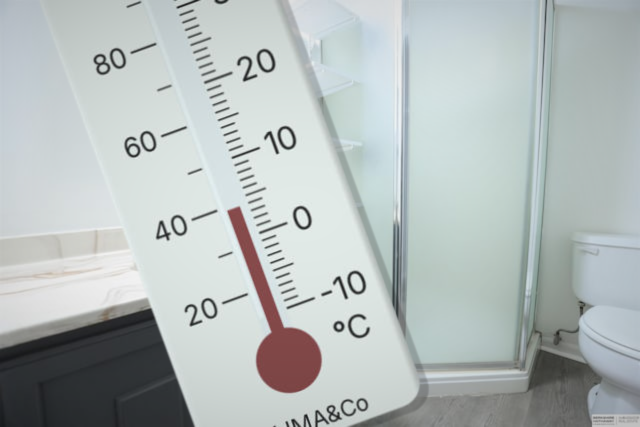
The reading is 4 °C
